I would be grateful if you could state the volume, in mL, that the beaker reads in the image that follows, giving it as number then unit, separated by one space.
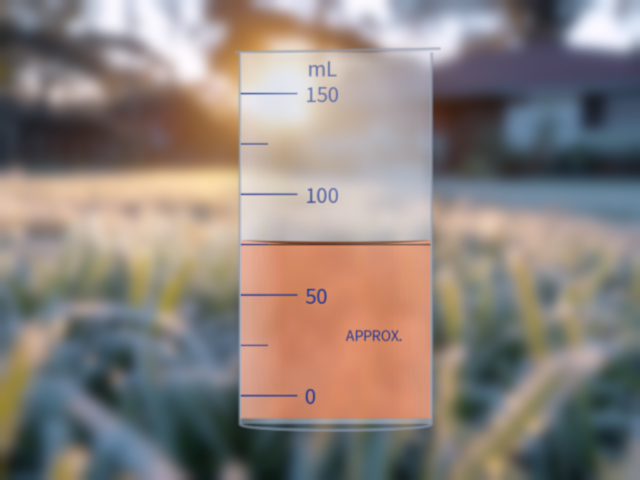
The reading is 75 mL
